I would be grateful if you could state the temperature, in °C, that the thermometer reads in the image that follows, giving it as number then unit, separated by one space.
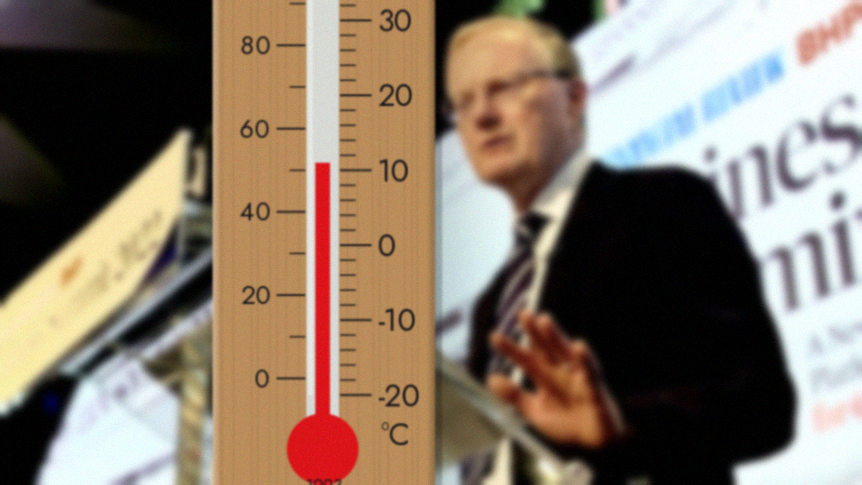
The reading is 11 °C
